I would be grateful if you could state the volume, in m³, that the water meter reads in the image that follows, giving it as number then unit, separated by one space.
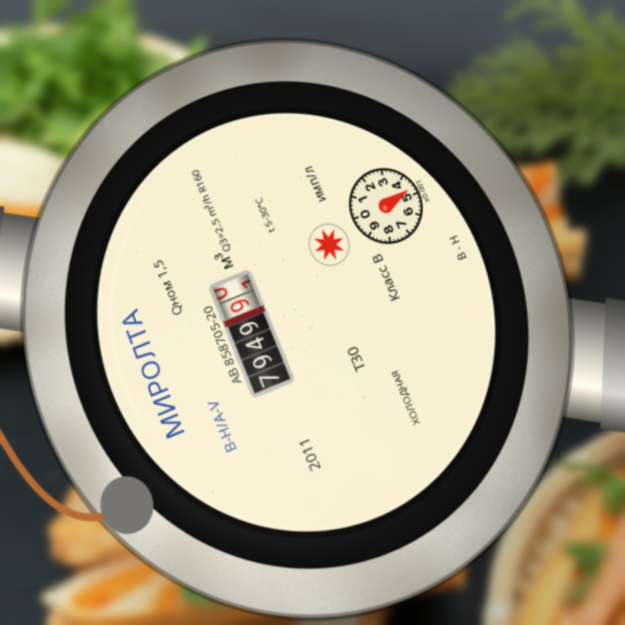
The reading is 7949.904 m³
